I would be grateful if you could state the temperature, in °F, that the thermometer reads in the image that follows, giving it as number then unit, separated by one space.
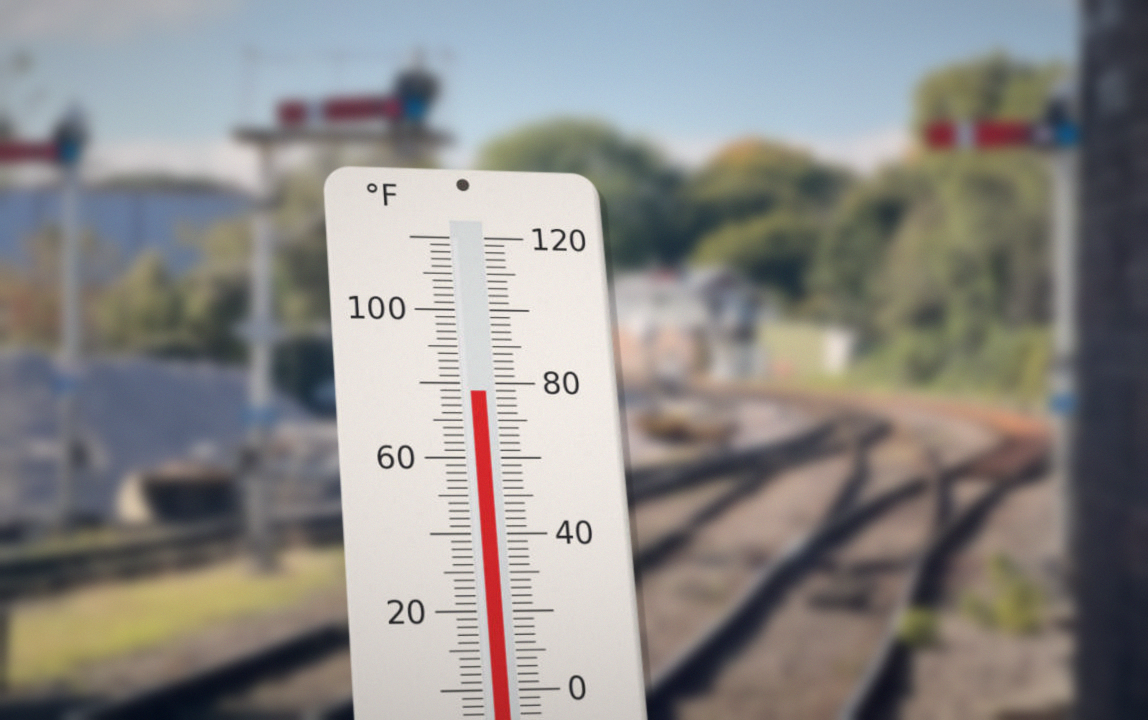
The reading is 78 °F
